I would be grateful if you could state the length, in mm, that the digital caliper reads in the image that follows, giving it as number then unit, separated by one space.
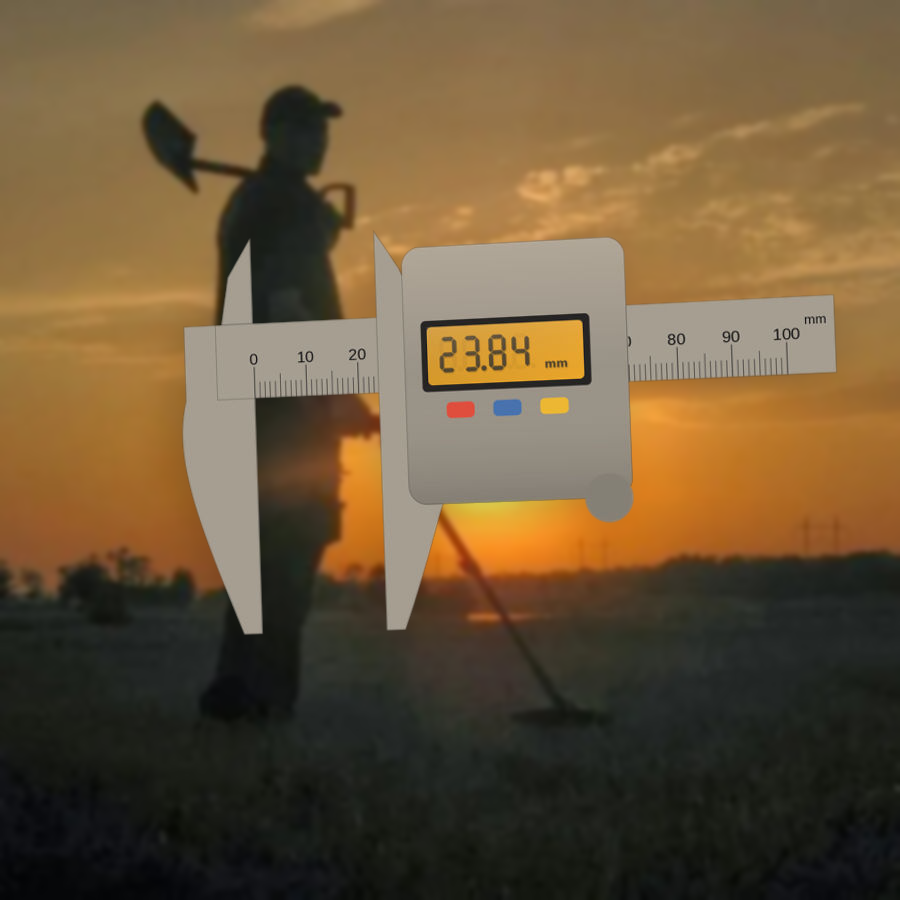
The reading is 23.84 mm
